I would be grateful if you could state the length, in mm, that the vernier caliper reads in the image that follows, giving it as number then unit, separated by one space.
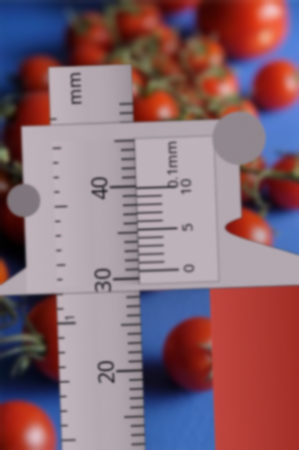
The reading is 30.8 mm
